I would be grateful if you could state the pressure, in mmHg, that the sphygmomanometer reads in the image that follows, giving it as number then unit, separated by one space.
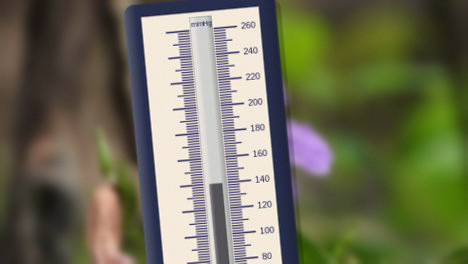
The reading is 140 mmHg
